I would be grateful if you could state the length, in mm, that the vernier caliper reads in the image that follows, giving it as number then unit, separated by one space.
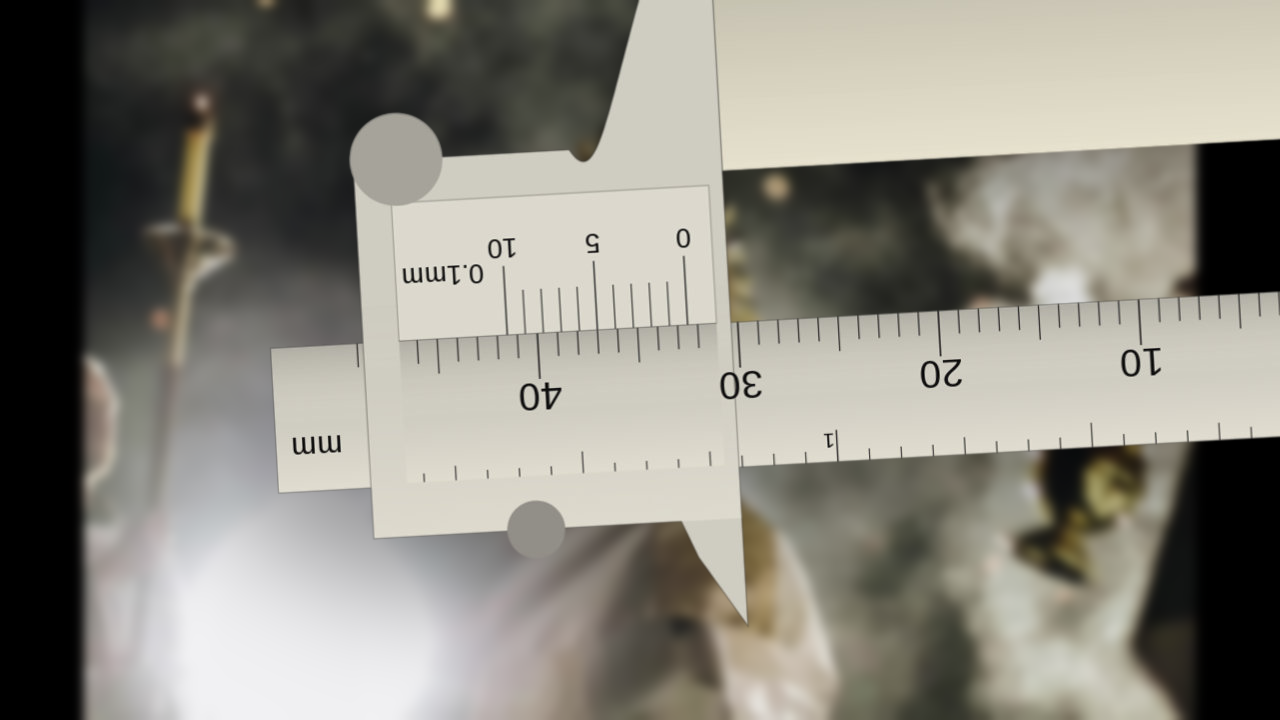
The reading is 32.5 mm
